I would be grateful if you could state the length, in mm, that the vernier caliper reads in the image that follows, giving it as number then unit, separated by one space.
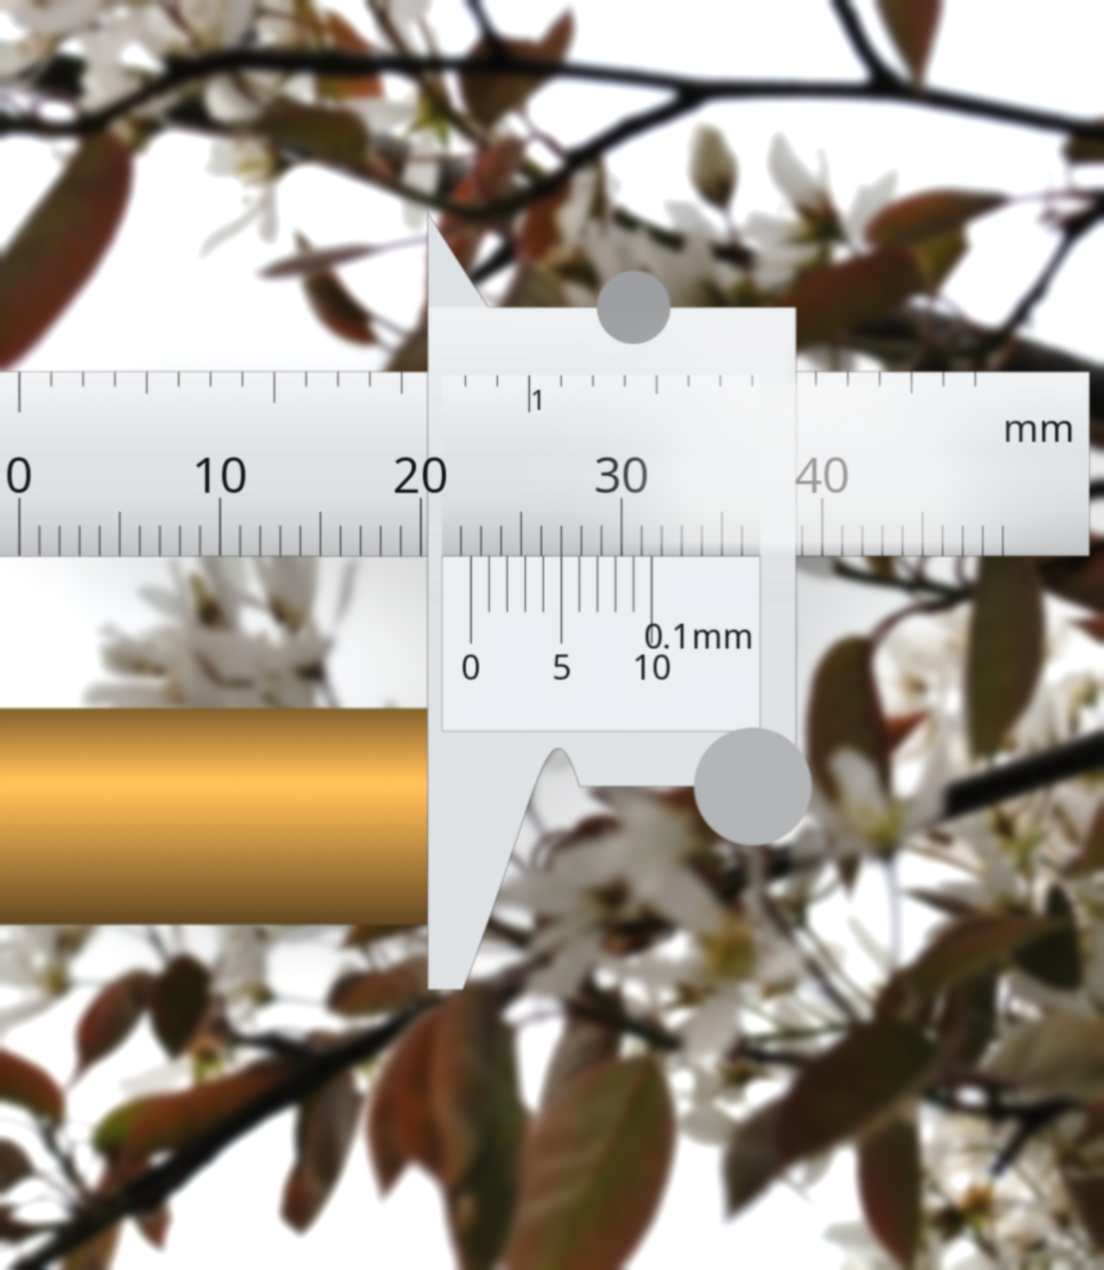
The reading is 22.5 mm
